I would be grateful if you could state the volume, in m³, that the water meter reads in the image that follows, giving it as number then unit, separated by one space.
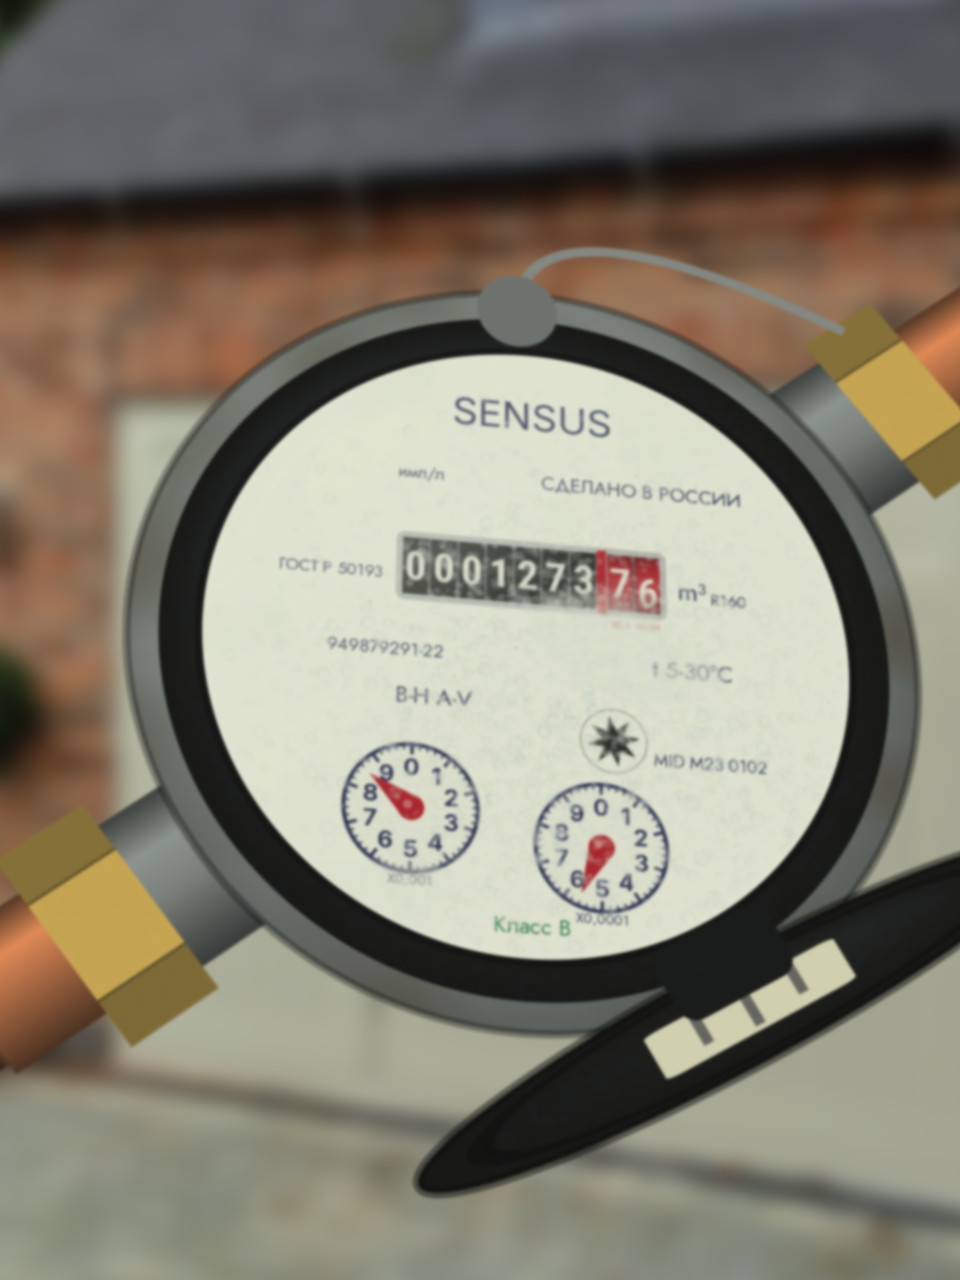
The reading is 1273.7585 m³
